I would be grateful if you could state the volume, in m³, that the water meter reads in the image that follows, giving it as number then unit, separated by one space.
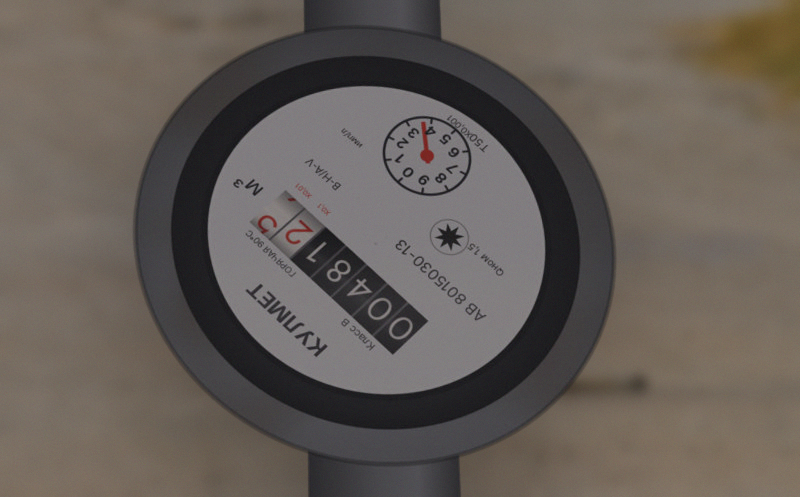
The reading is 481.253 m³
